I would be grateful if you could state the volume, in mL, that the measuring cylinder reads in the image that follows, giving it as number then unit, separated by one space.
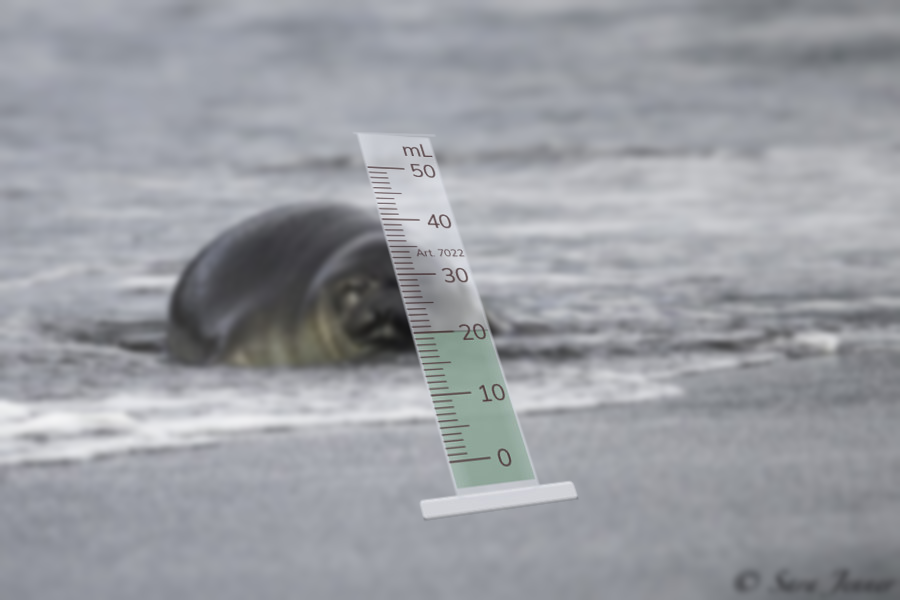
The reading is 20 mL
